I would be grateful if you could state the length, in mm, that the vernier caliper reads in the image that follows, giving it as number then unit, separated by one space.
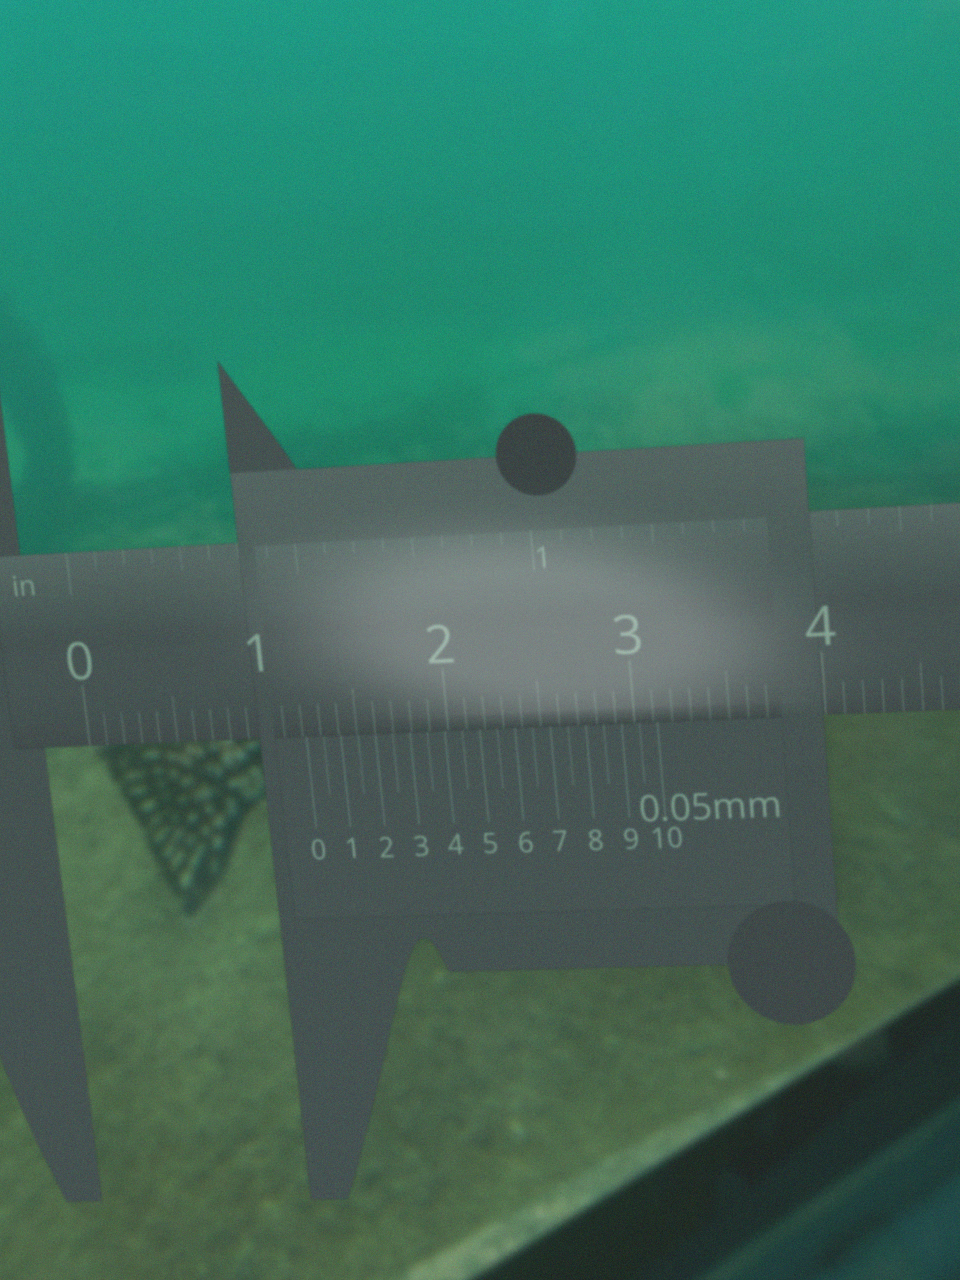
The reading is 12.2 mm
